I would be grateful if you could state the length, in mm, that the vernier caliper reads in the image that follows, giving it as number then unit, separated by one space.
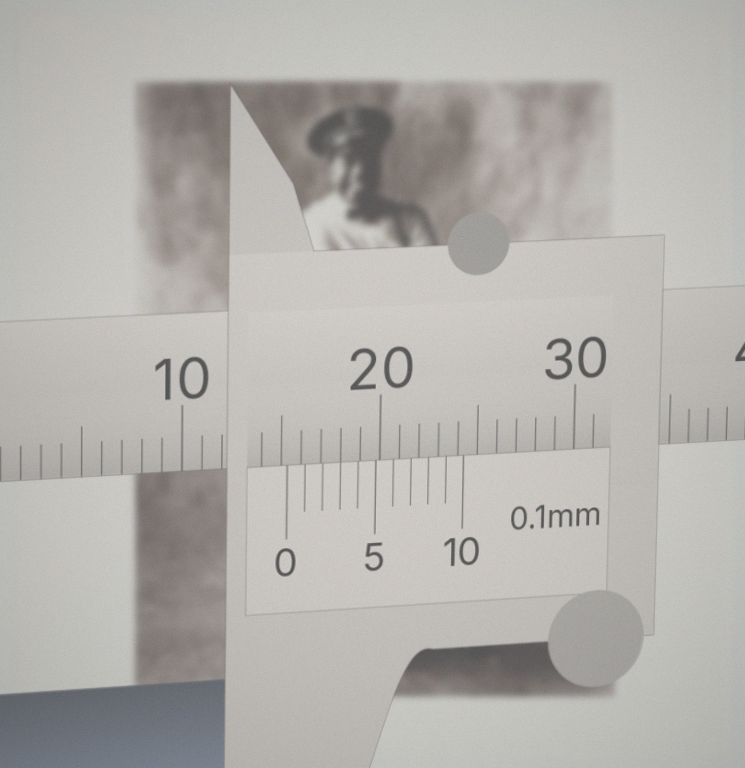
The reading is 15.3 mm
